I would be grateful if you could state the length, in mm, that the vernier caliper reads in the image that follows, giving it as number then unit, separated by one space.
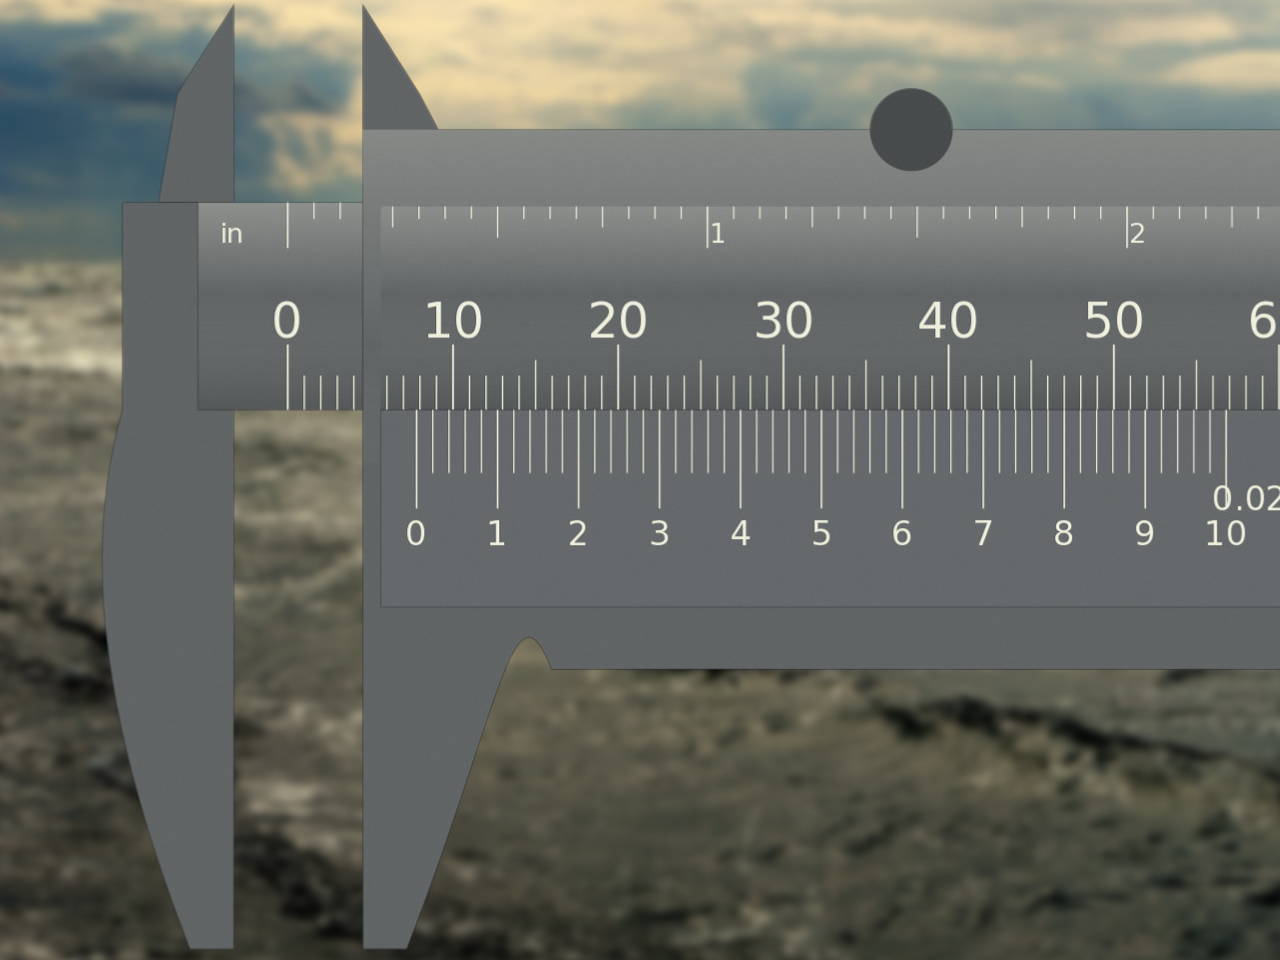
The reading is 7.8 mm
